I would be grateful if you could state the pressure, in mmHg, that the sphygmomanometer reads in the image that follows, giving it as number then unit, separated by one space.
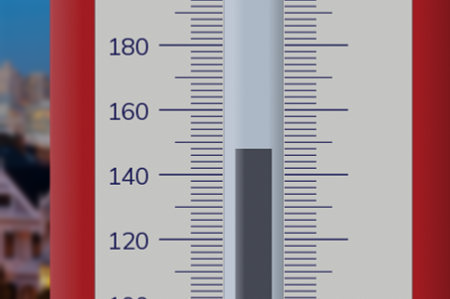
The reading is 148 mmHg
